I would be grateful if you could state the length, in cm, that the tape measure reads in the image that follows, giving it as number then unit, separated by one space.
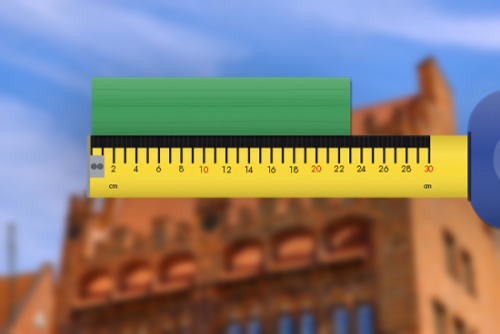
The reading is 23 cm
